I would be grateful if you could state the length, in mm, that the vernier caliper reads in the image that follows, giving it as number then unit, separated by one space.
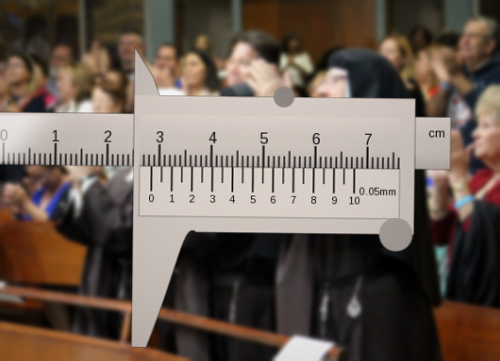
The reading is 28.5 mm
